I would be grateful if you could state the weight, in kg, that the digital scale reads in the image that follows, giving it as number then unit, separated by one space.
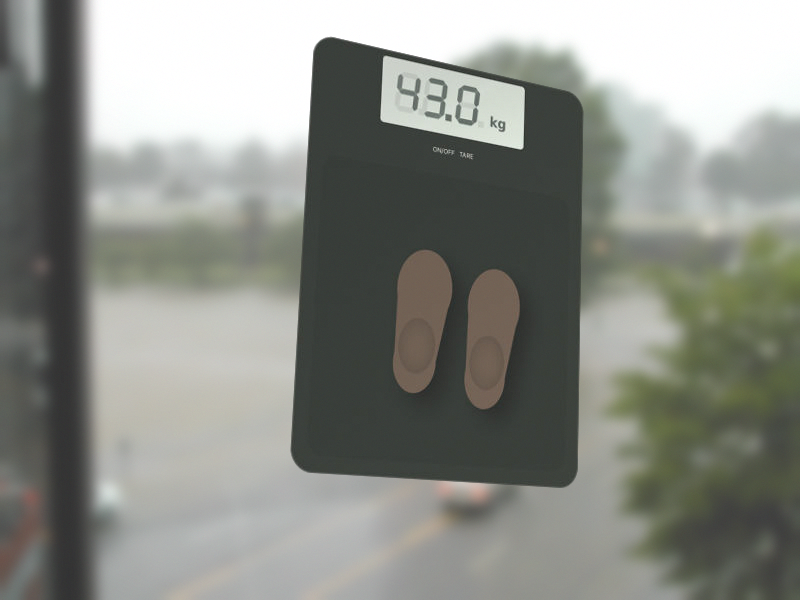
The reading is 43.0 kg
